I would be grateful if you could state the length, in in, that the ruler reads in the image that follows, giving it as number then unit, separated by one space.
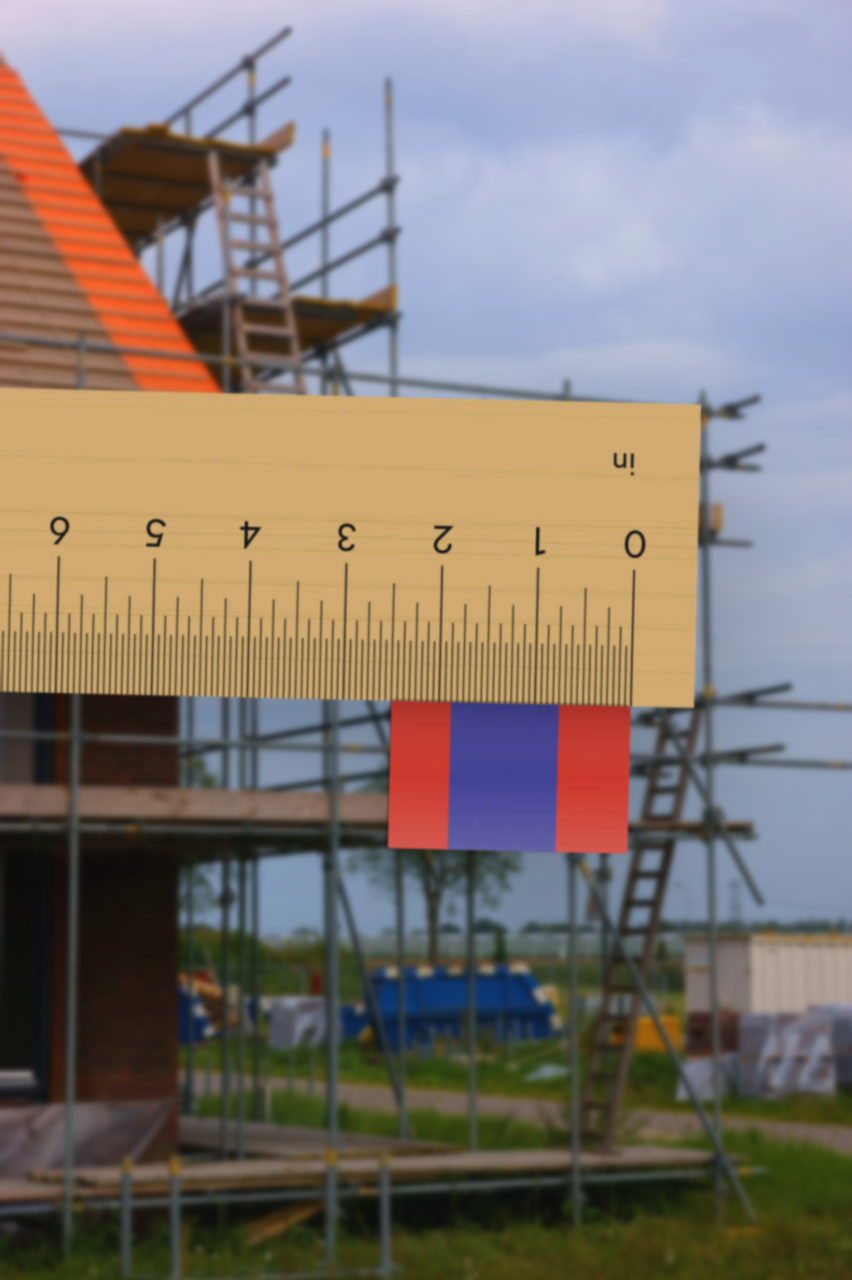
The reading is 2.5 in
